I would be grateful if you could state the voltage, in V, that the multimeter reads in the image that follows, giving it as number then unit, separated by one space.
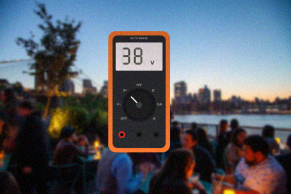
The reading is 38 V
